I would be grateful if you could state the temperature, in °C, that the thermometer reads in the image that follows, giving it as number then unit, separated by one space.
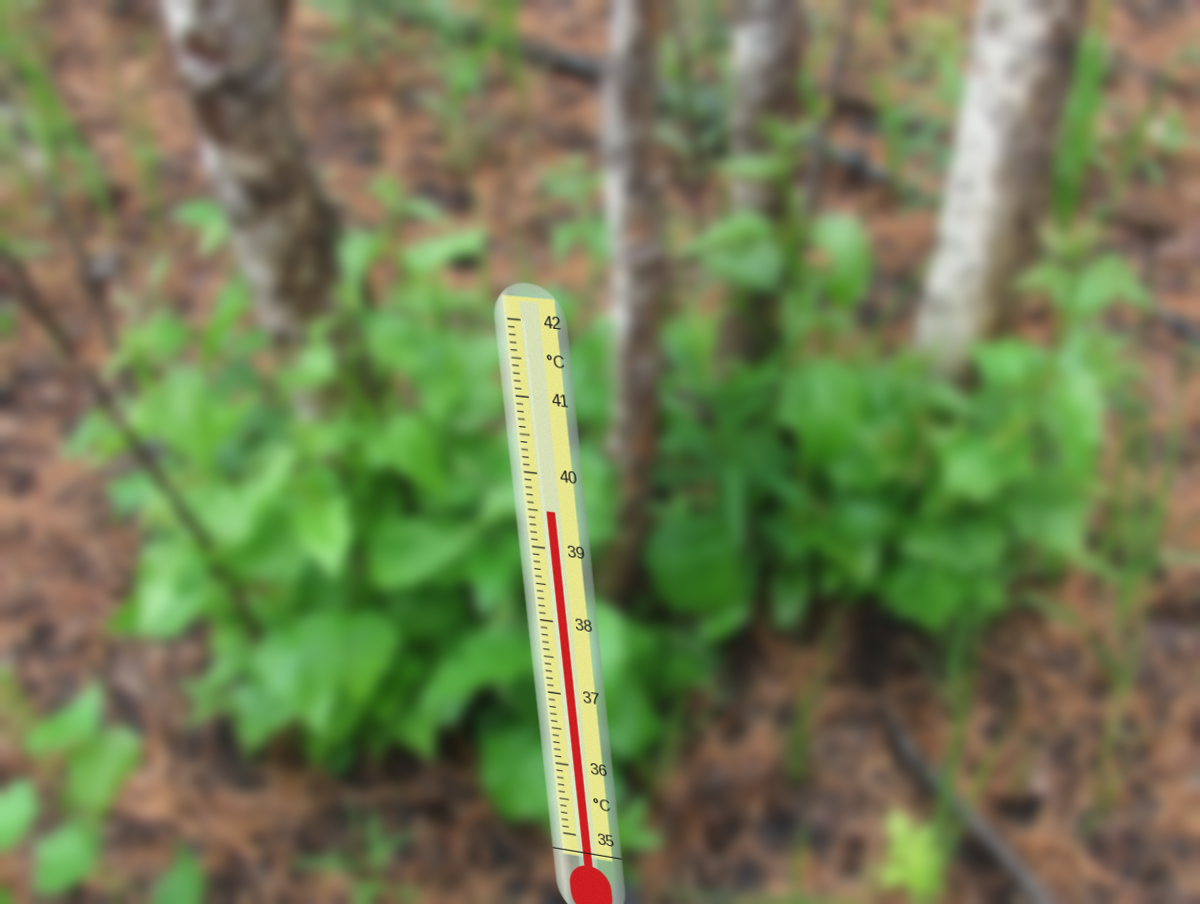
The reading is 39.5 °C
